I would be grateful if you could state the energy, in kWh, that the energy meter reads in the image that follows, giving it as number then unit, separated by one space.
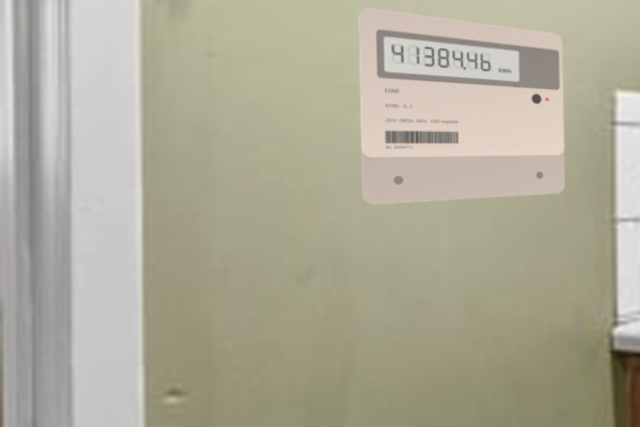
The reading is 41384.46 kWh
